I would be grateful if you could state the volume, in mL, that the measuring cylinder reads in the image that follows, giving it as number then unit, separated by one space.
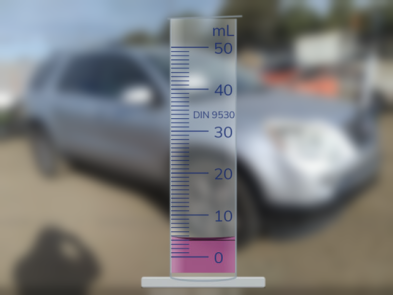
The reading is 4 mL
